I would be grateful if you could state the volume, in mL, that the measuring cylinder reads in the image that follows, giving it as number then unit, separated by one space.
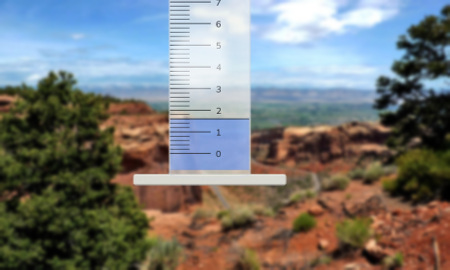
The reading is 1.6 mL
